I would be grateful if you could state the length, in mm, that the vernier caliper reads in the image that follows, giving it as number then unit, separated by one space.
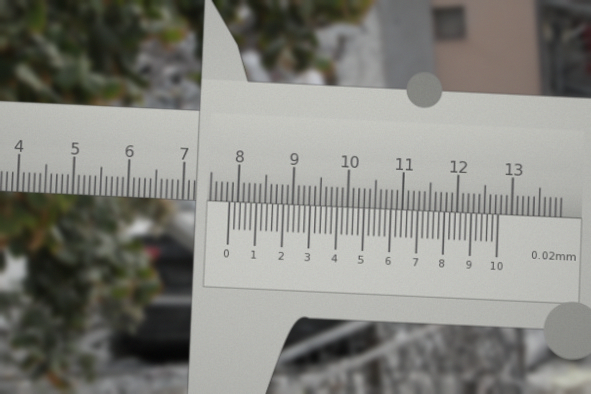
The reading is 78.5 mm
